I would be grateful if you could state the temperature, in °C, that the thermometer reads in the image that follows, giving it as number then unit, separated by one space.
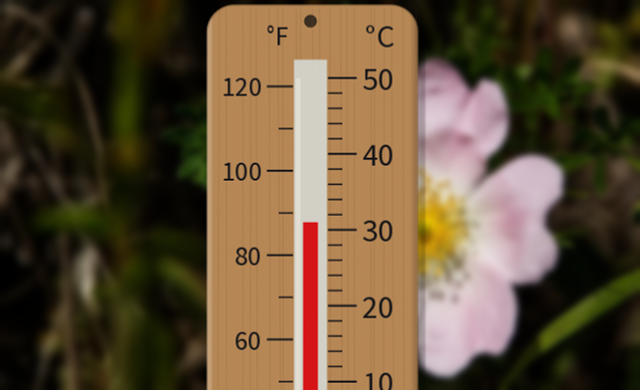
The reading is 31 °C
